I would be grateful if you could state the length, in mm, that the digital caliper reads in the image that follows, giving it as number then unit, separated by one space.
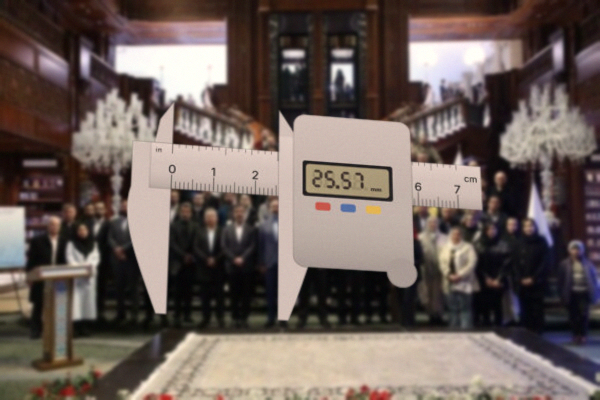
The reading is 25.57 mm
